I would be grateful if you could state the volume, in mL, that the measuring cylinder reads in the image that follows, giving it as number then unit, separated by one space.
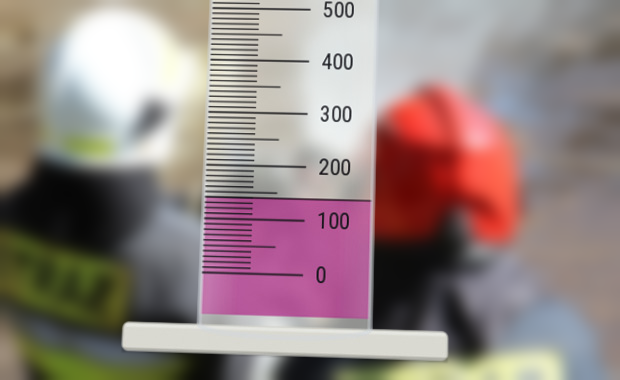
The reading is 140 mL
